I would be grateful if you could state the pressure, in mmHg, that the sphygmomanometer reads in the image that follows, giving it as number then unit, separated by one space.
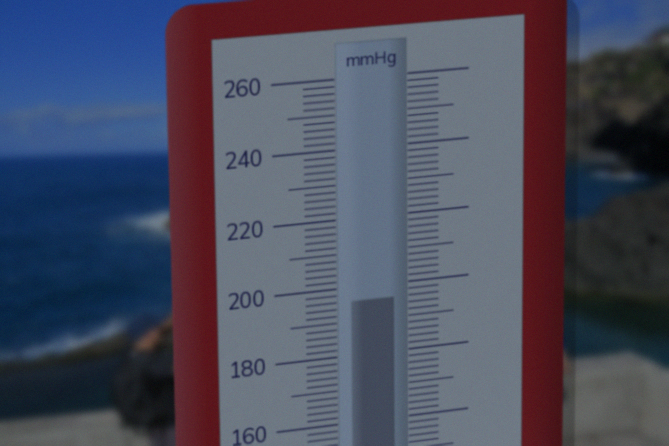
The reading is 196 mmHg
